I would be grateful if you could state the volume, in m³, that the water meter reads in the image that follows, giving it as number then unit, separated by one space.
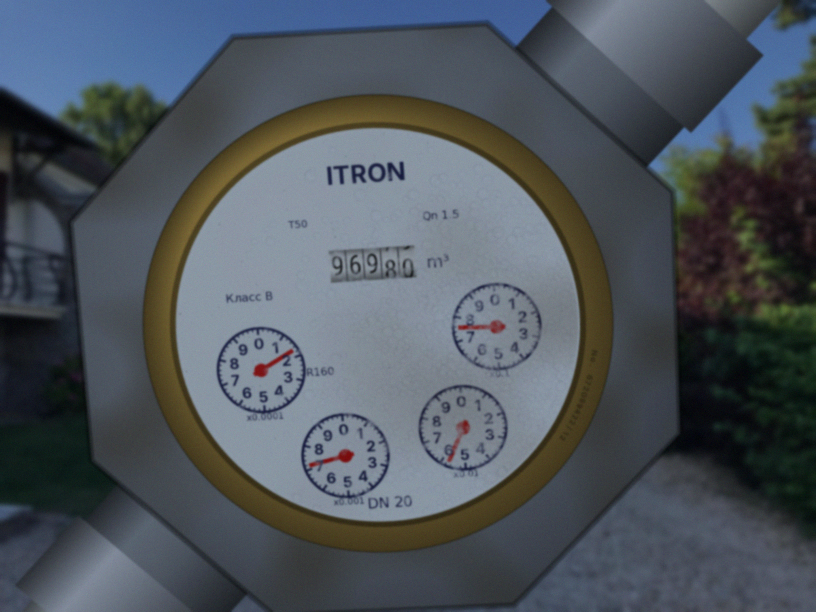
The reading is 96979.7571 m³
